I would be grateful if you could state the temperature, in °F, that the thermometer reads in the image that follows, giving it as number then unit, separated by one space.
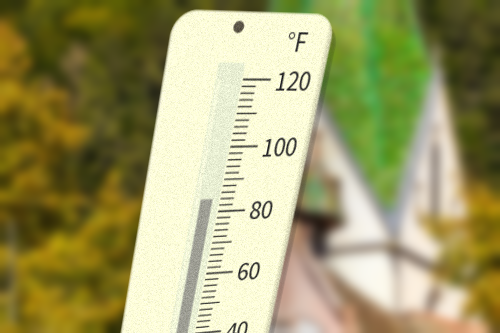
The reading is 84 °F
